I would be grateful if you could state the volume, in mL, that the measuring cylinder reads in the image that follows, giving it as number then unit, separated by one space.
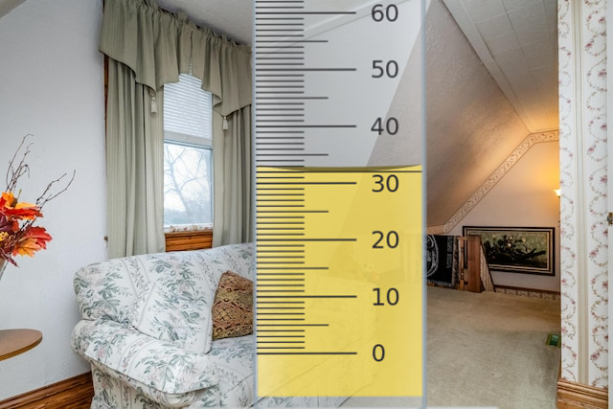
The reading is 32 mL
